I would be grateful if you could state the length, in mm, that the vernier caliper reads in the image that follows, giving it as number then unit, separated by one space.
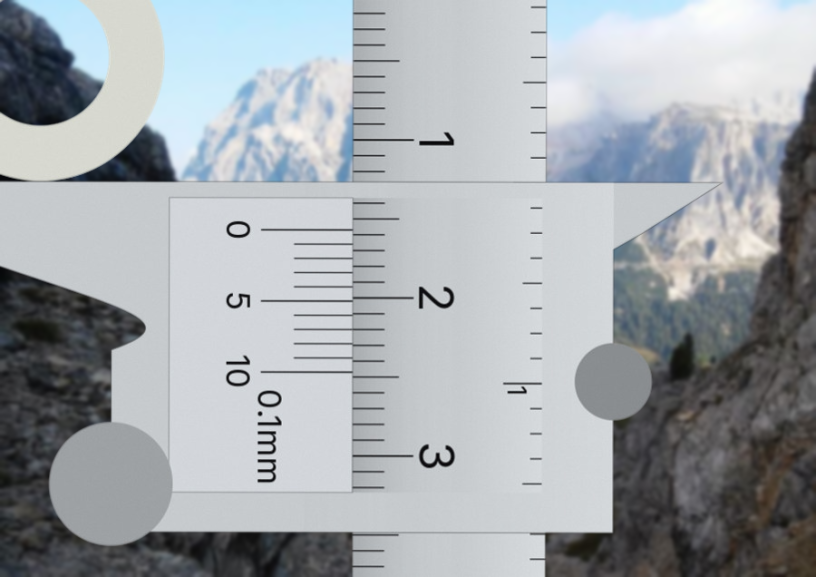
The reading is 15.7 mm
